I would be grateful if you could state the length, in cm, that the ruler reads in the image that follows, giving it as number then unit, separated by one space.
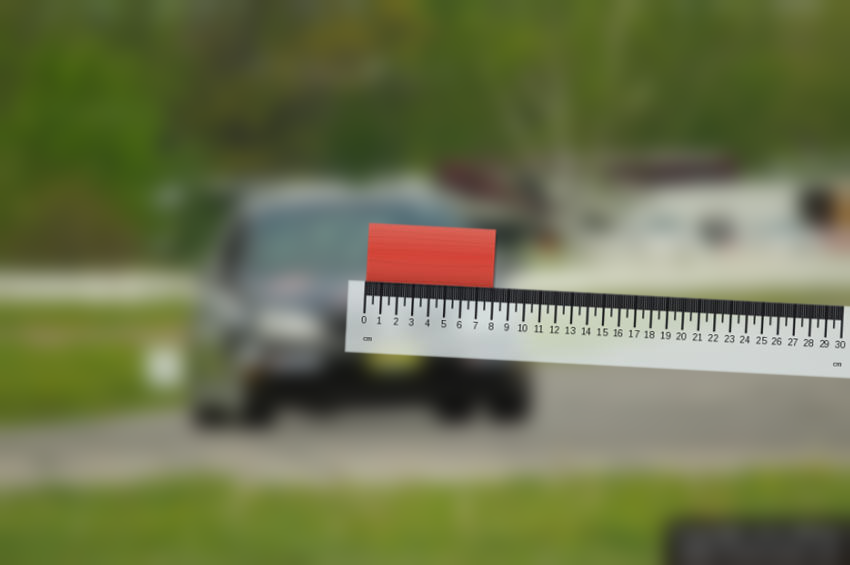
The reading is 8 cm
